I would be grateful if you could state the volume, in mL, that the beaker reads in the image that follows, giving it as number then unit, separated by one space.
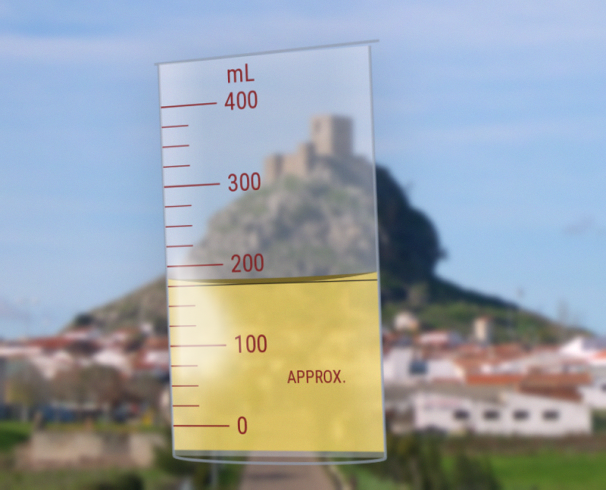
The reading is 175 mL
